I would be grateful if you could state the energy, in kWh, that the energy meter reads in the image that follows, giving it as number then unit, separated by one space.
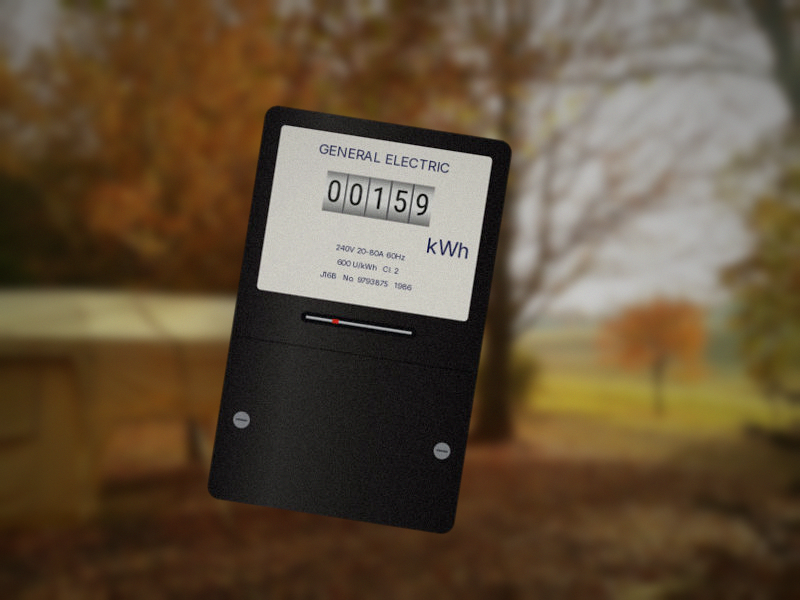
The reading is 159 kWh
